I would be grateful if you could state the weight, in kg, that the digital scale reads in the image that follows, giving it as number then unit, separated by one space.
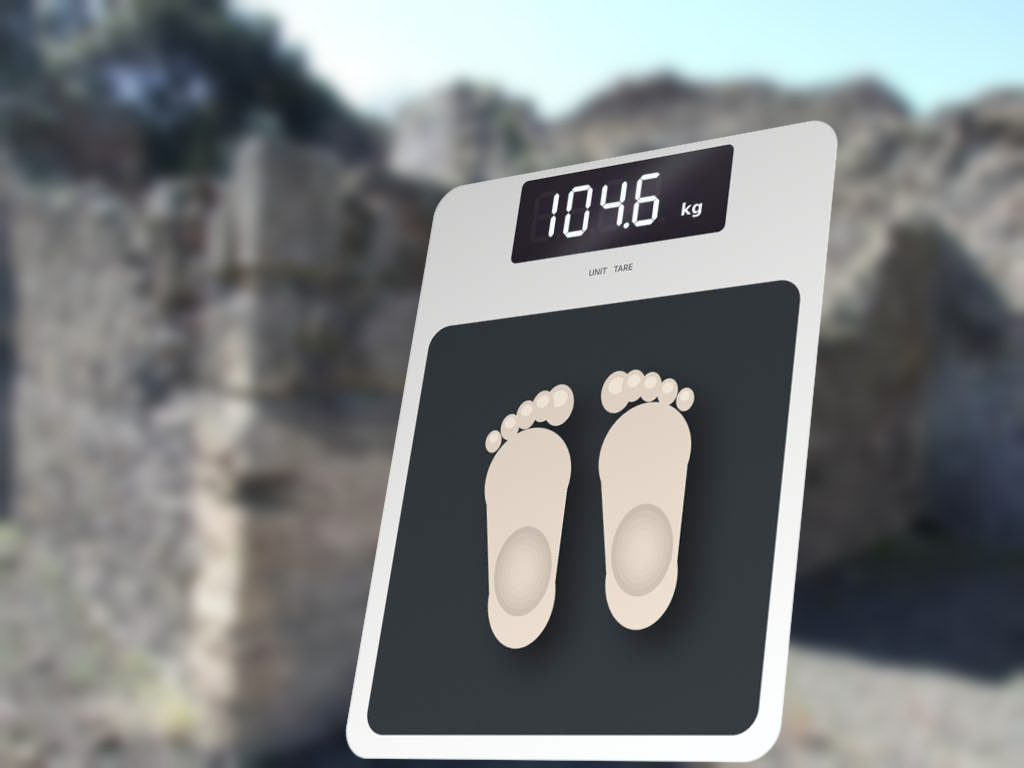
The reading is 104.6 kg
